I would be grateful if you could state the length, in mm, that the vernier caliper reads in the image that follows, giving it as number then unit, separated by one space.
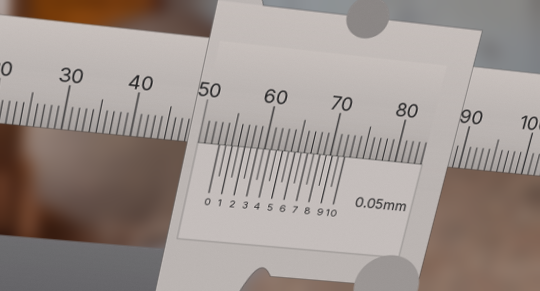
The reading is 53.2 mm
